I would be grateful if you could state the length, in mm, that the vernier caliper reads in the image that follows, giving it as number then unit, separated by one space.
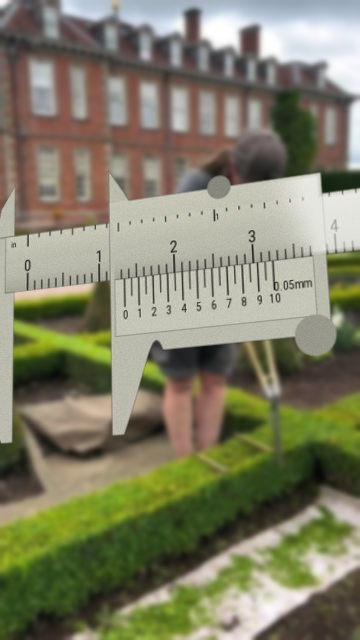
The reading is 13.4 mm
